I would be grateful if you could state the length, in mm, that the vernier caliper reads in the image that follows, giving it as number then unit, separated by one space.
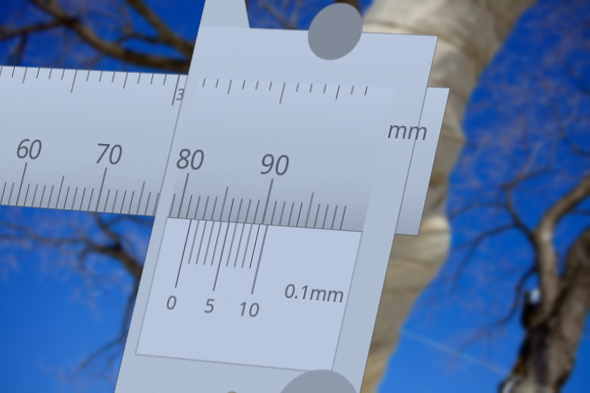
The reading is 81.6 mm
